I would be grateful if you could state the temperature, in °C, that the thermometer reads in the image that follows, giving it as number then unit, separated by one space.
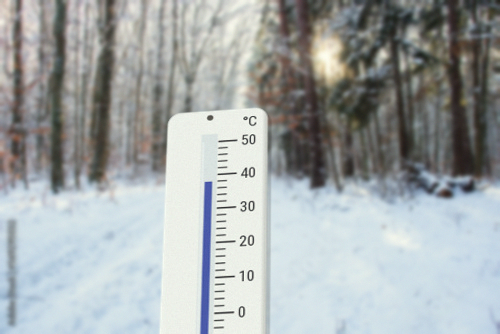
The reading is 38 °C
